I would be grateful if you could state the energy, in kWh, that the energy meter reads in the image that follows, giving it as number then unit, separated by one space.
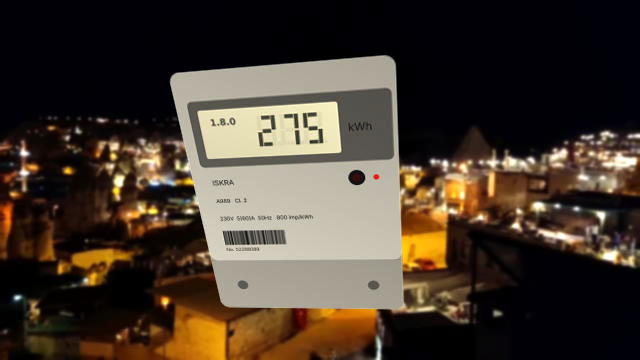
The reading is 275 kWh
